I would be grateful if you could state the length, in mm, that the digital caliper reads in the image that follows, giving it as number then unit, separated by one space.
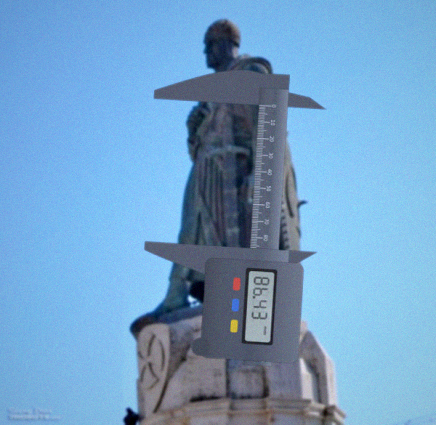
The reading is 86.43 mm
